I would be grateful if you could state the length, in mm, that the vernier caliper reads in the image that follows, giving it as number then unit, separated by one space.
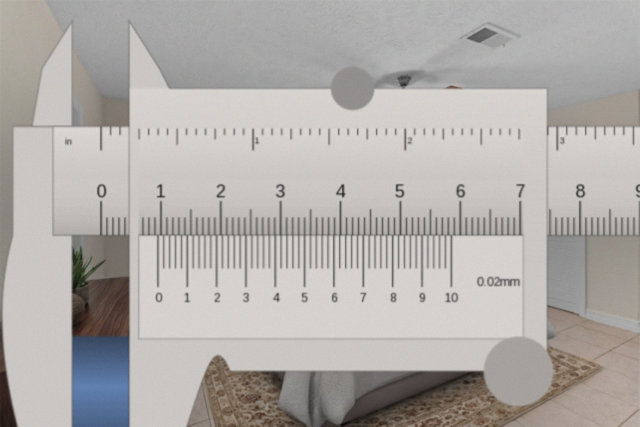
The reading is 9.5 mm
